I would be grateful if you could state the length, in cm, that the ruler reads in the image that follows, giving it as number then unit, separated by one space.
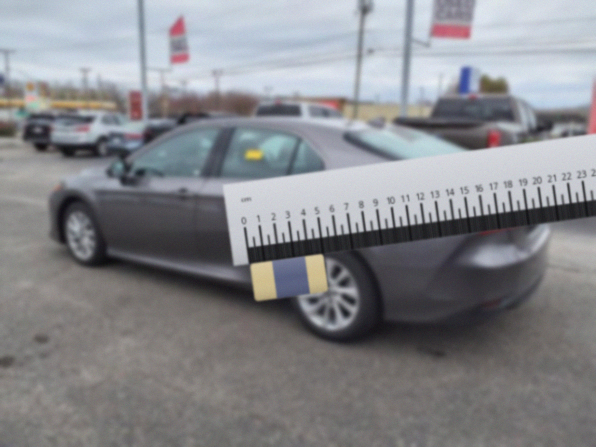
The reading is 5 cm
